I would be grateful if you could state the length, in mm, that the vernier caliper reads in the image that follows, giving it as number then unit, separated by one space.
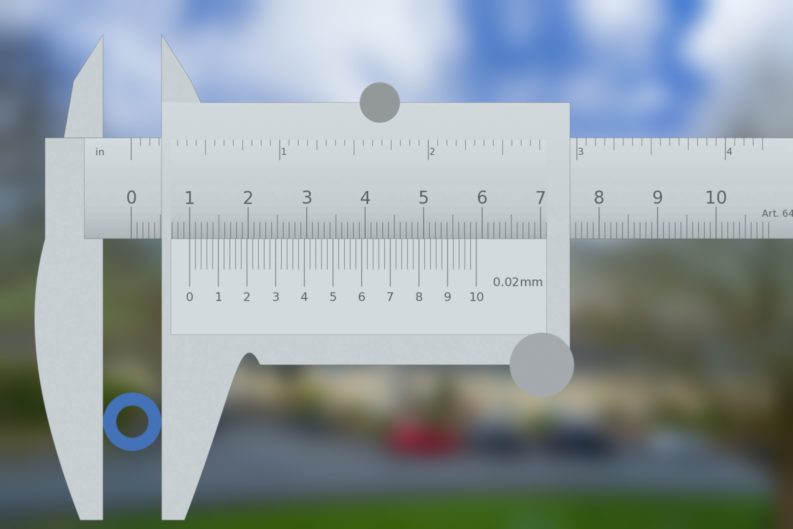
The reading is 10.0 mm
